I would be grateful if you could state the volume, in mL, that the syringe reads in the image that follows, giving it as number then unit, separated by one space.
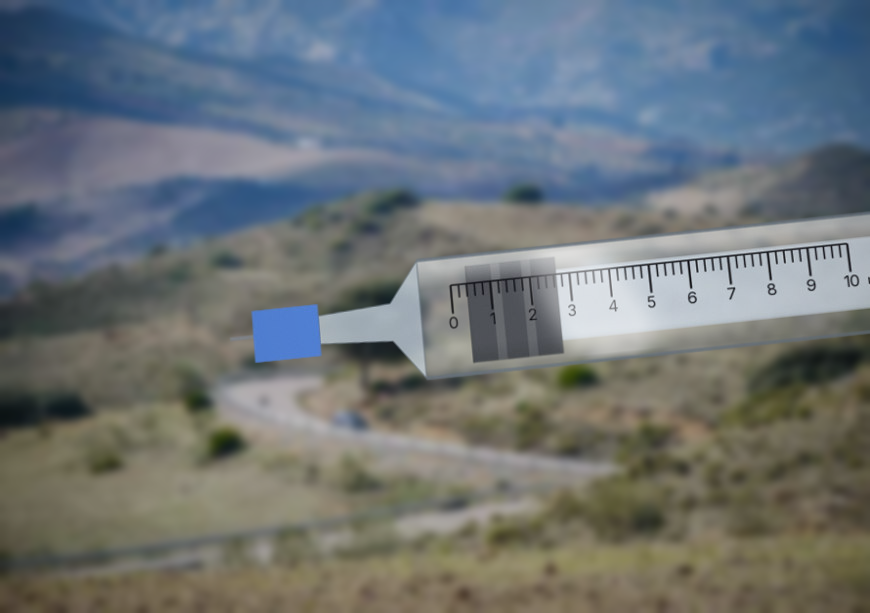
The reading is 0.4 mL
